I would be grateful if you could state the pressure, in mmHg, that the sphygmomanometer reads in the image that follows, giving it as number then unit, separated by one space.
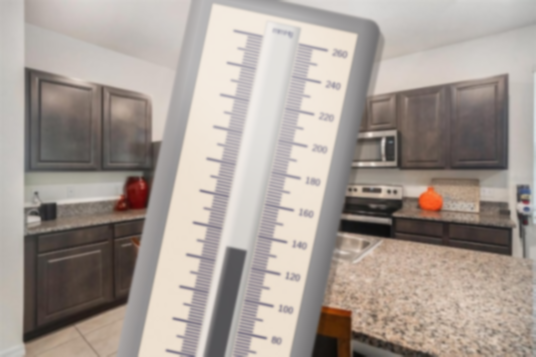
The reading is 130 mmHg
